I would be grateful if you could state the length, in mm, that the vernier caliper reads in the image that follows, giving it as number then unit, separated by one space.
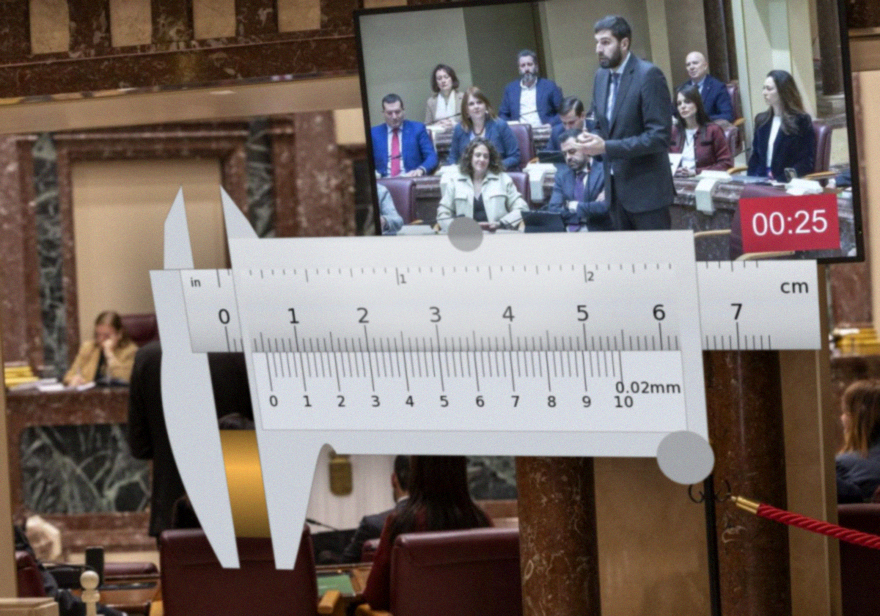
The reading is 5.4 mm
